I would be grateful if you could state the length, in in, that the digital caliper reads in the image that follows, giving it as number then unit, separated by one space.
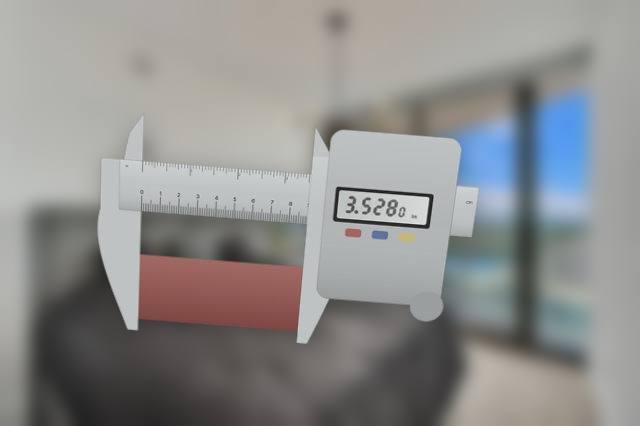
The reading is 3.5280 in
